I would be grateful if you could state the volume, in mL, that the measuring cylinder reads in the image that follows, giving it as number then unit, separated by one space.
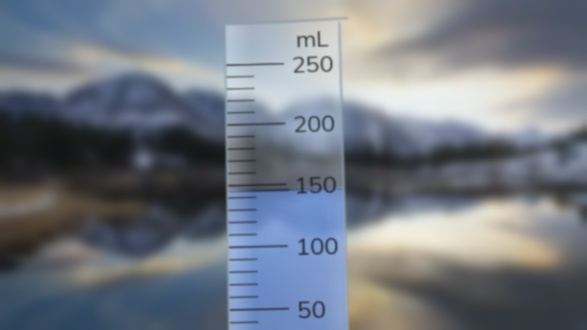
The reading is 145 mL
